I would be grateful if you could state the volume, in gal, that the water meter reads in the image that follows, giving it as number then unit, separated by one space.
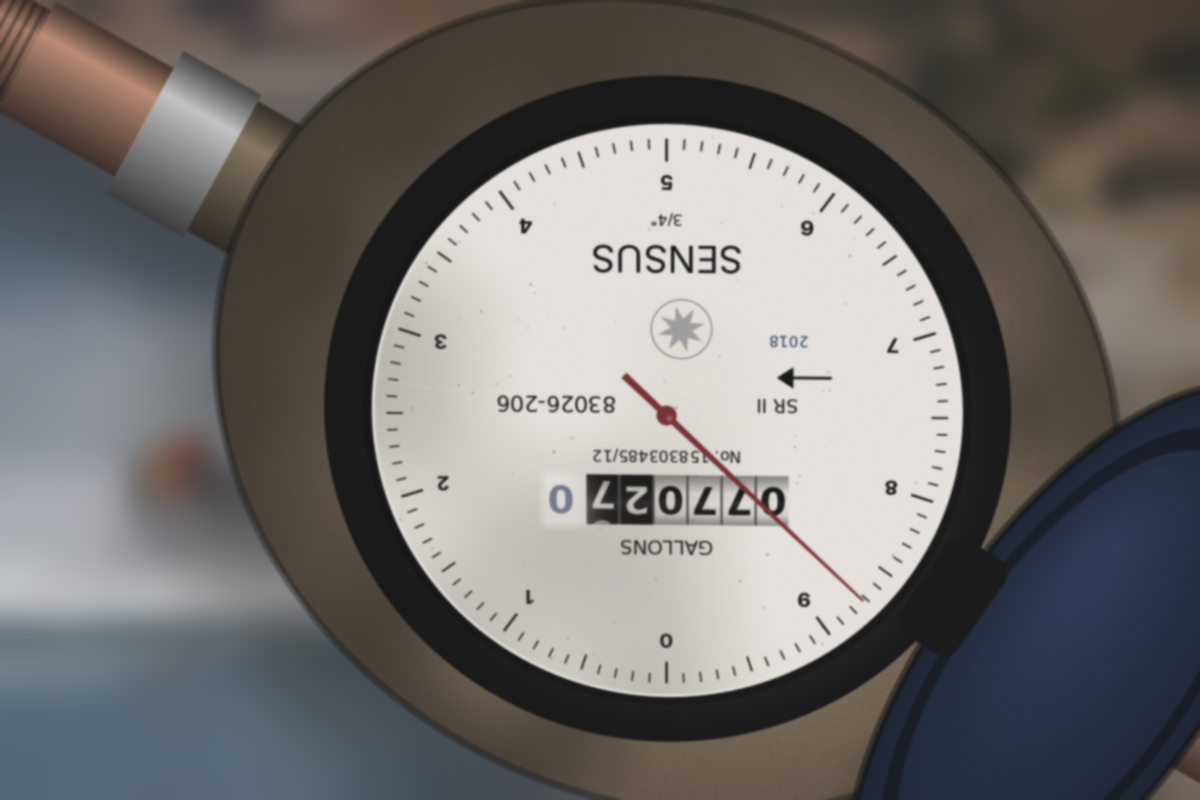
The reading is 770268.7 gal
